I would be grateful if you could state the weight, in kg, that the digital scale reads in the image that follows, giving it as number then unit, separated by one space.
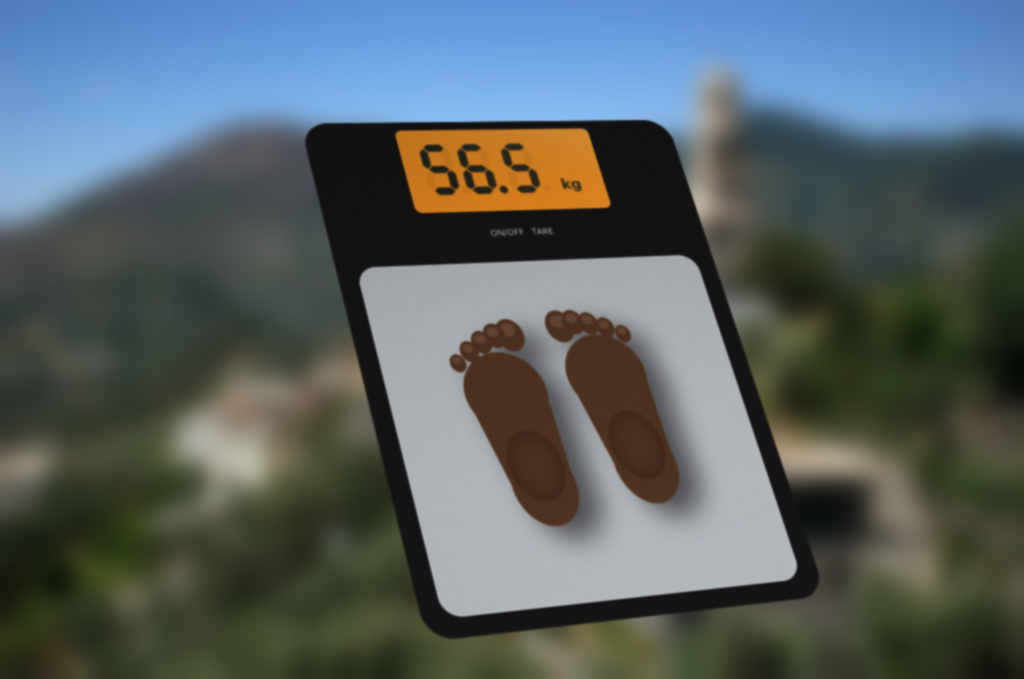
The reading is 56.5 kg
